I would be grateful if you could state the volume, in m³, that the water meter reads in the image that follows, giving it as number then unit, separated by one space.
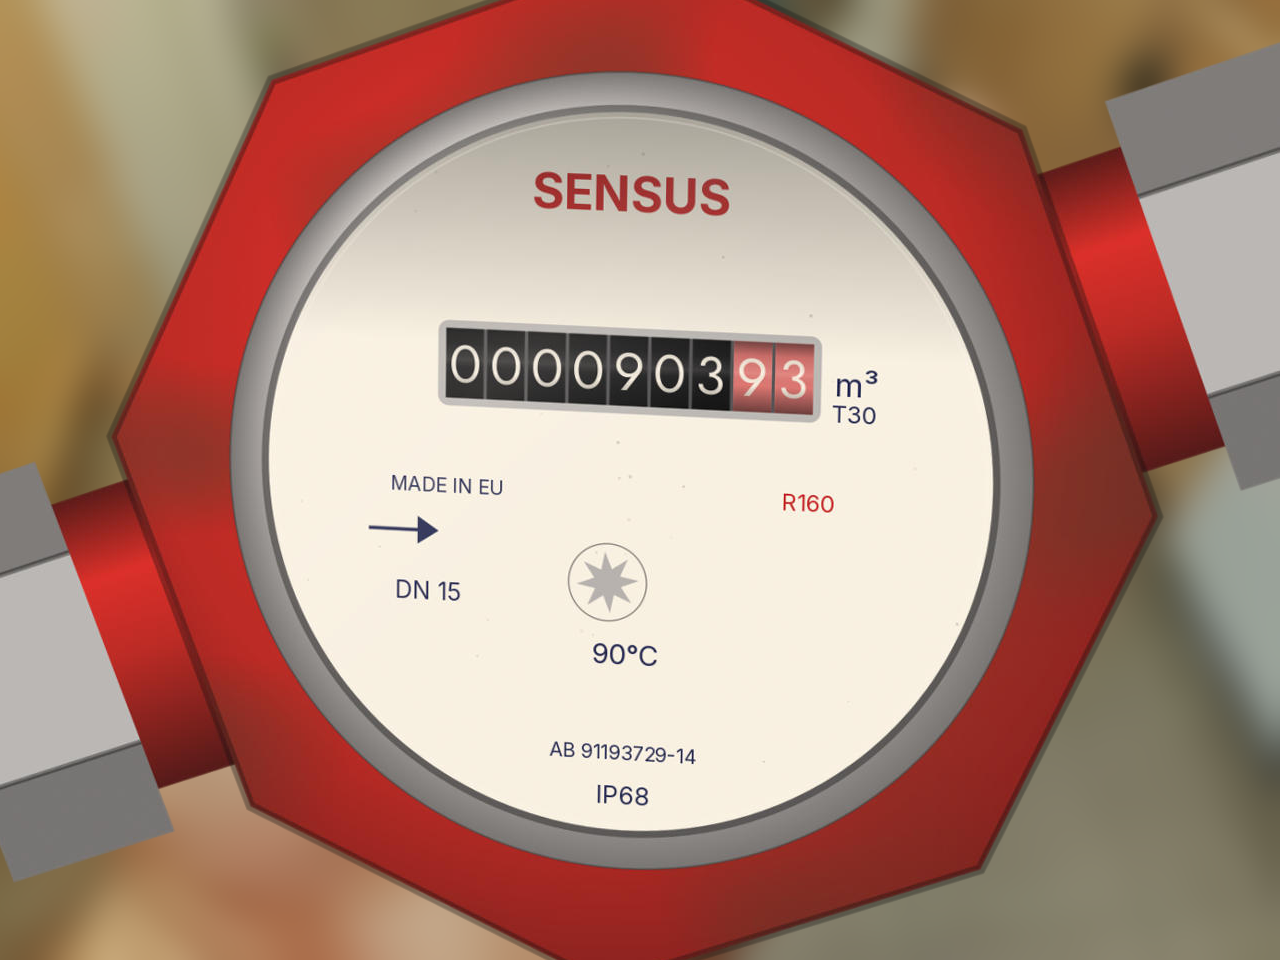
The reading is 903.93 m³
